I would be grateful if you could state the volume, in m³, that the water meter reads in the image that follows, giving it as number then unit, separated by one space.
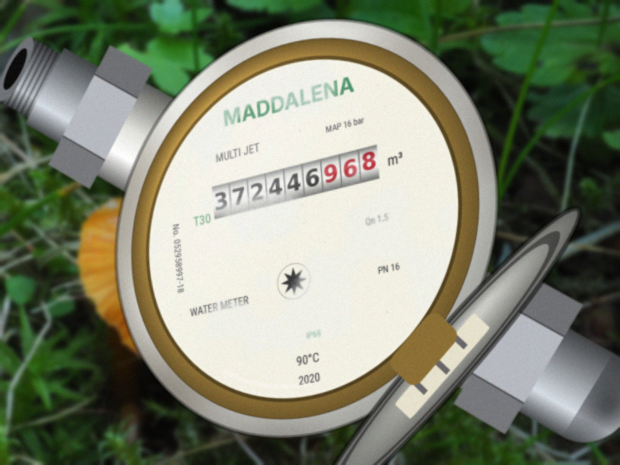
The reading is 372446.968 m³
